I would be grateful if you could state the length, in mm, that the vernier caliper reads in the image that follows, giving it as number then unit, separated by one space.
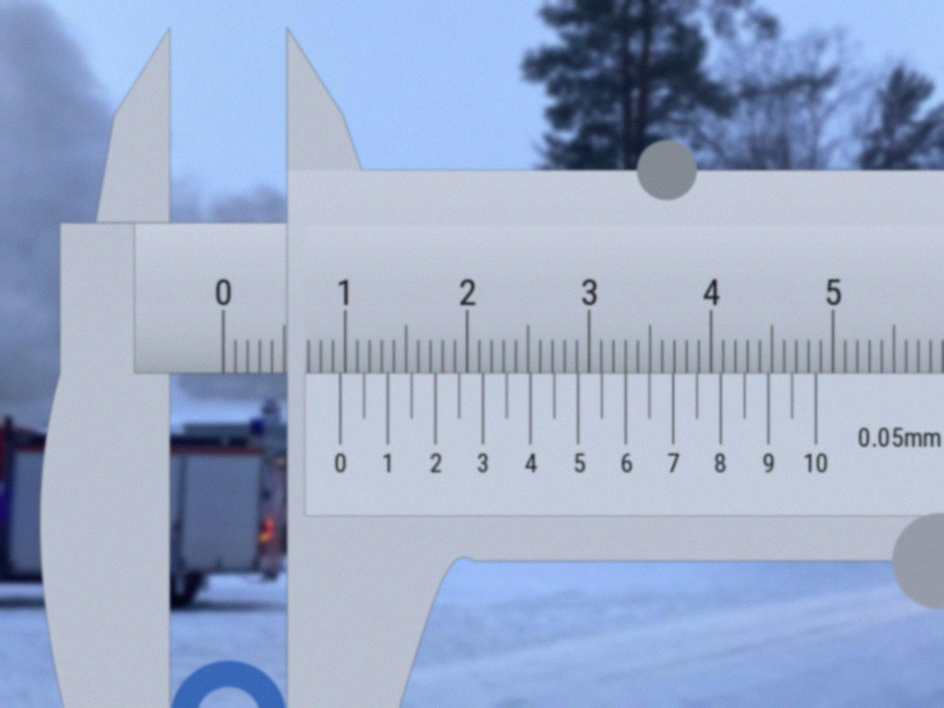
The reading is 9.6 mm
